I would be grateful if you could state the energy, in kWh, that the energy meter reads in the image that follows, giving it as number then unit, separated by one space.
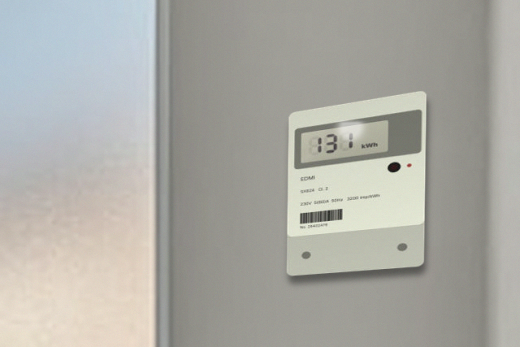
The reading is 131 kWh
